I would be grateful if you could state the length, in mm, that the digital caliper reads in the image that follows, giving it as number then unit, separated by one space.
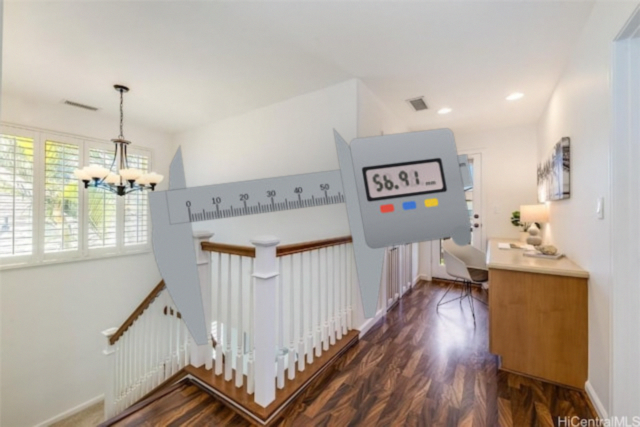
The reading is 56.91 mm
